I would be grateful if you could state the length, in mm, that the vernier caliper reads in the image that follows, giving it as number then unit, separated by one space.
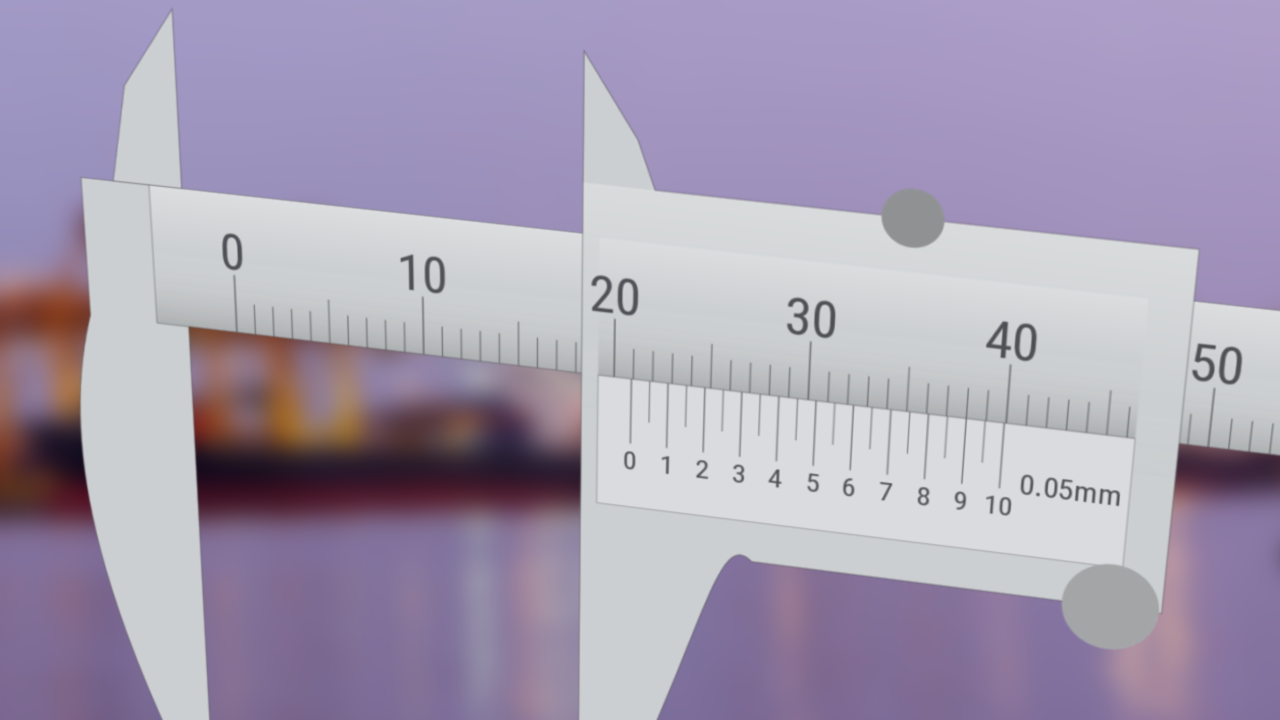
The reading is 20.9 mm
